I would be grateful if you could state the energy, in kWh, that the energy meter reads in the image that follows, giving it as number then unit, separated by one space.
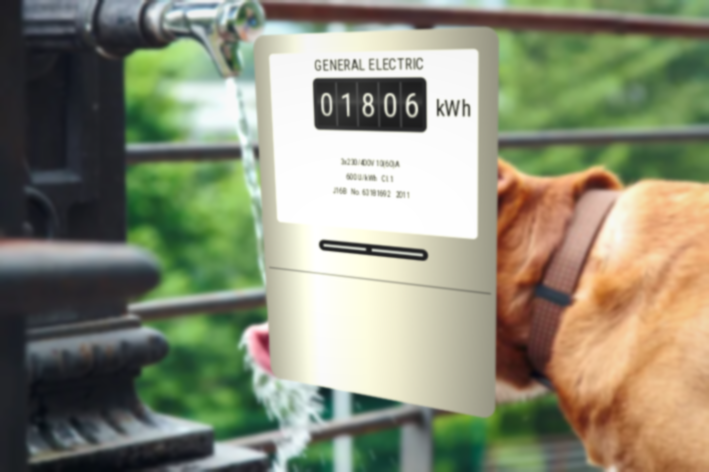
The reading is 1806 kWh
